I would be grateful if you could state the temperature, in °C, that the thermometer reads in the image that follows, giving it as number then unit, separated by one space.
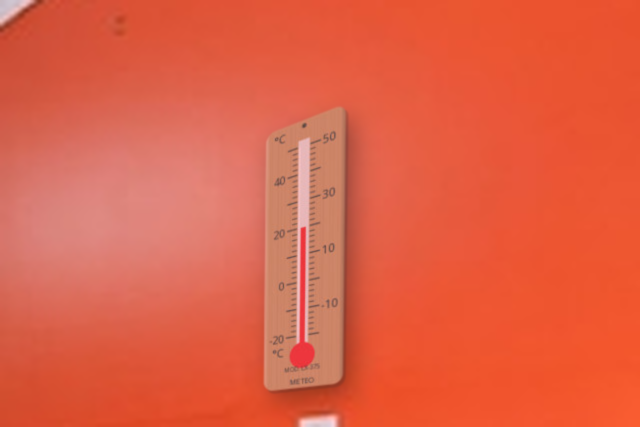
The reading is 20 °C
